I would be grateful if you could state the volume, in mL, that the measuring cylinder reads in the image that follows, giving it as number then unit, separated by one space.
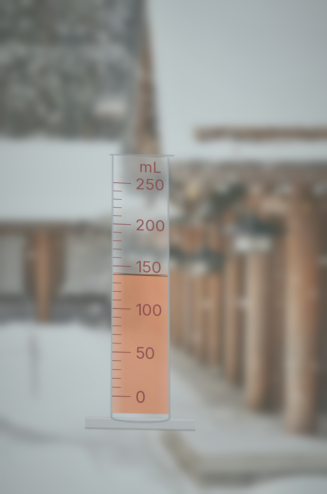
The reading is 140 mL
